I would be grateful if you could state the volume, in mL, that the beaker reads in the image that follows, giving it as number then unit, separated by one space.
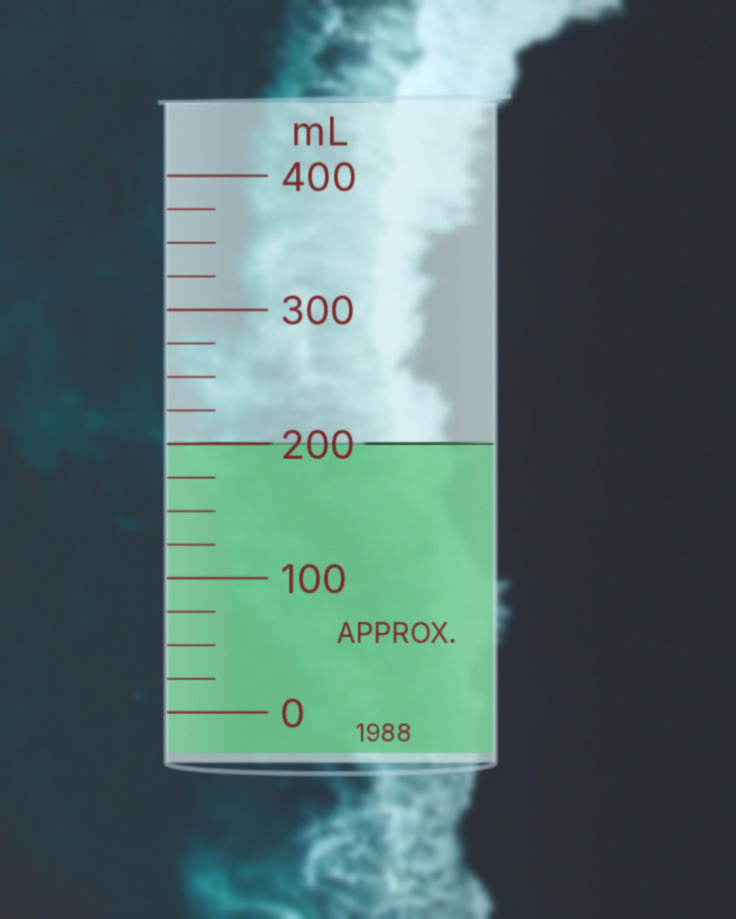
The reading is 200 mL
